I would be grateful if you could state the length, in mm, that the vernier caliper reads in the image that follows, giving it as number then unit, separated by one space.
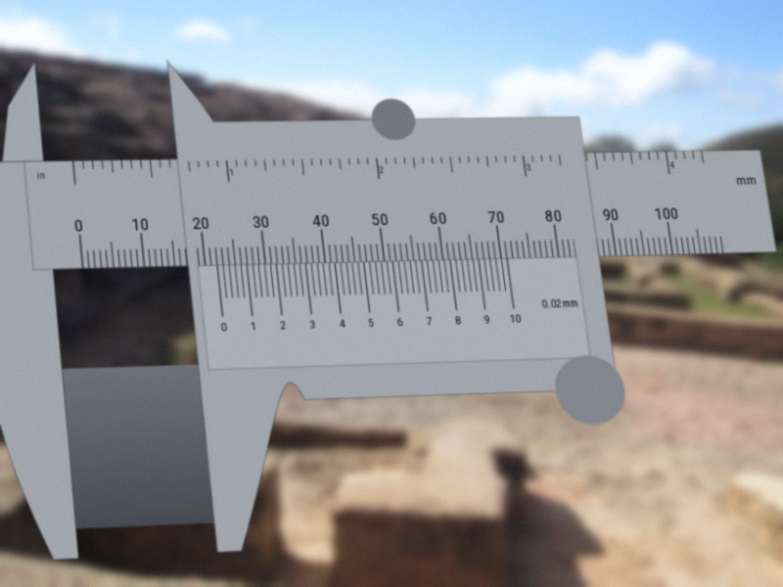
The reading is 22.0 mm
